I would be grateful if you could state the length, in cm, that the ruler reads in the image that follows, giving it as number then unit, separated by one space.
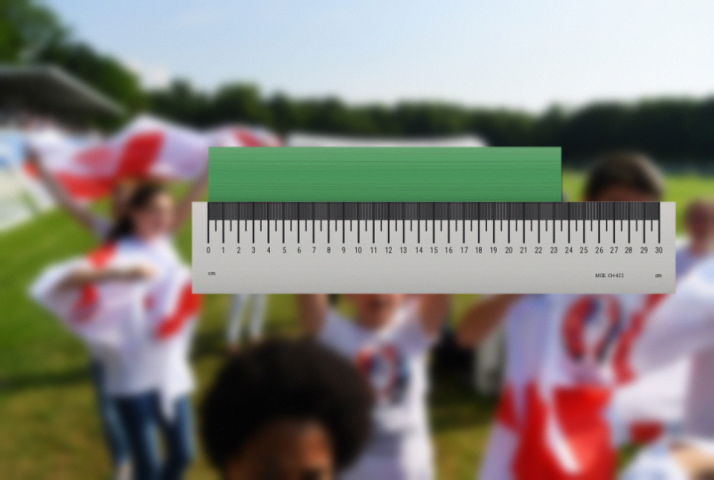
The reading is 23.5 cm
